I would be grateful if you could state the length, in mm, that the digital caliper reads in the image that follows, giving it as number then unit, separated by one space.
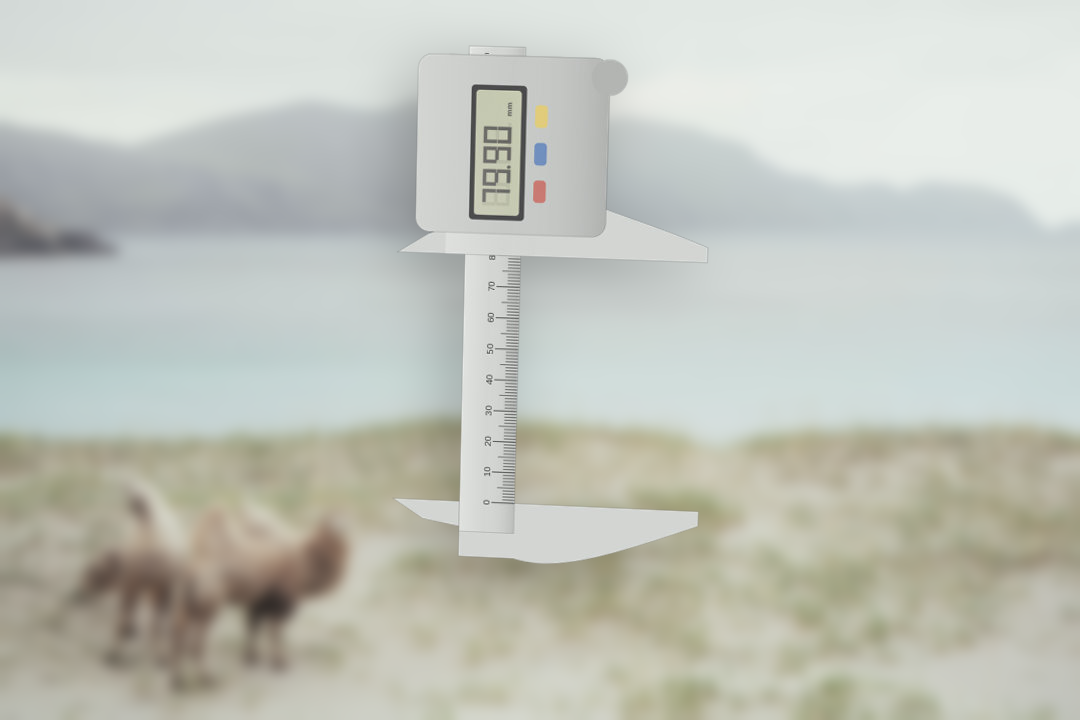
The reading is 79.90 mm
